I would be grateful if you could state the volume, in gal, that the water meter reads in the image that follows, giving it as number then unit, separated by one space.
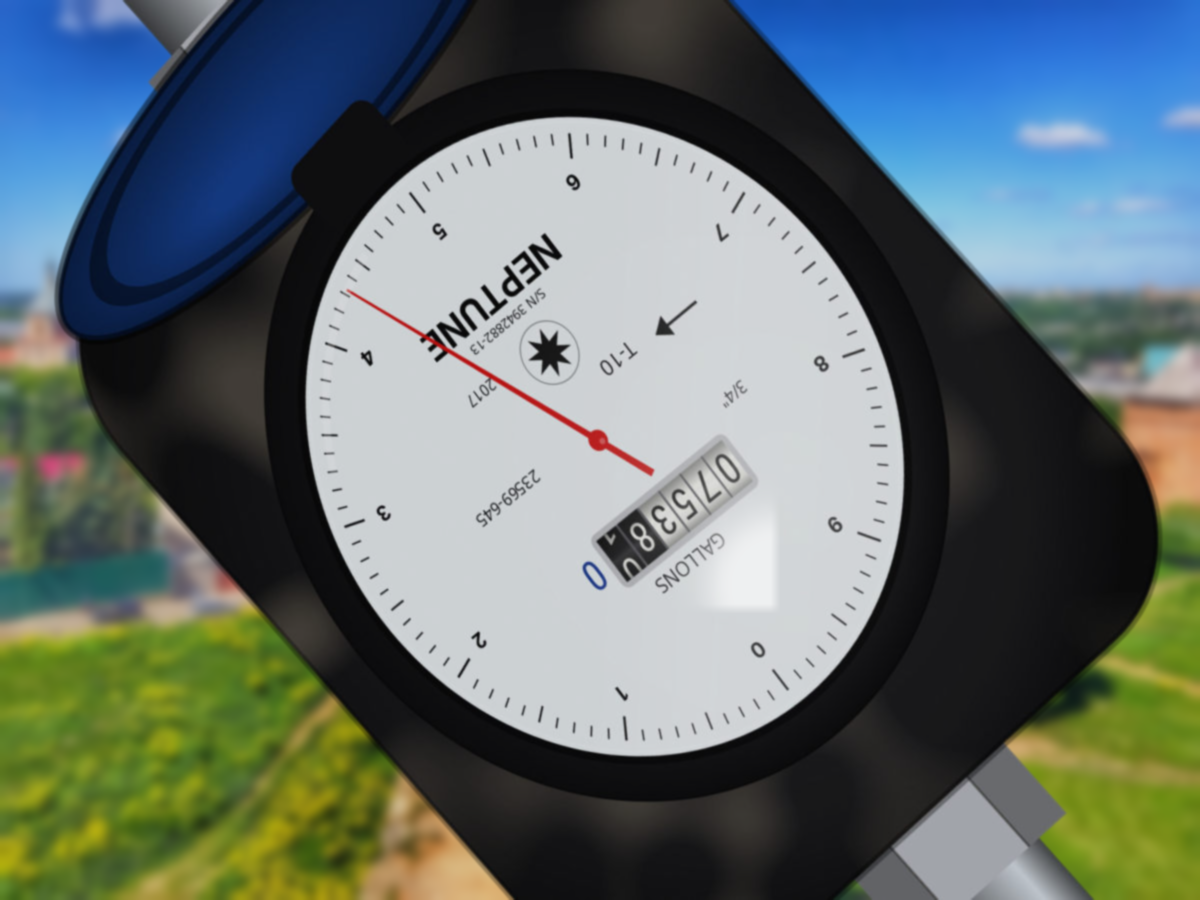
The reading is 753804.3 gal
